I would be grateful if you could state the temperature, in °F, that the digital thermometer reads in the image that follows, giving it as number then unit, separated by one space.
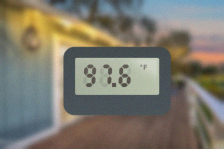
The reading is 97.6 °F
